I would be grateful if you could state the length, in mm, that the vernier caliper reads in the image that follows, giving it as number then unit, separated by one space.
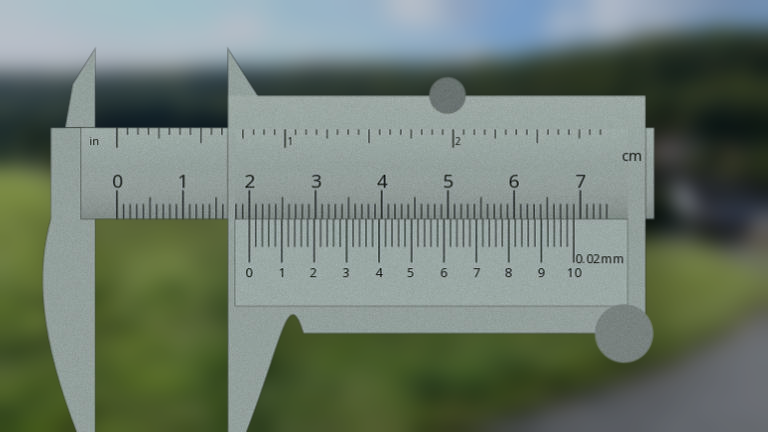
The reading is 20.0 mm
